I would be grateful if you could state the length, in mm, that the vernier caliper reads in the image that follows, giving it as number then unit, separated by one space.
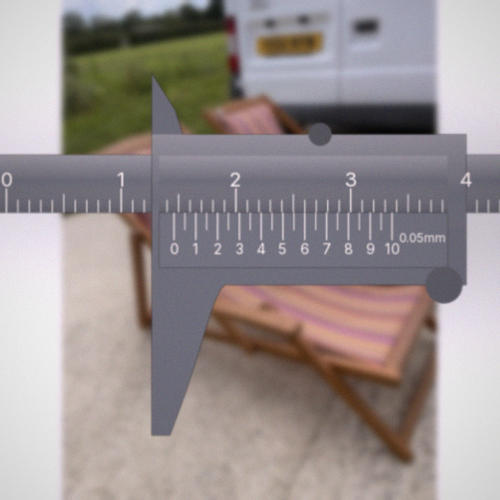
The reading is 14.6 mm
